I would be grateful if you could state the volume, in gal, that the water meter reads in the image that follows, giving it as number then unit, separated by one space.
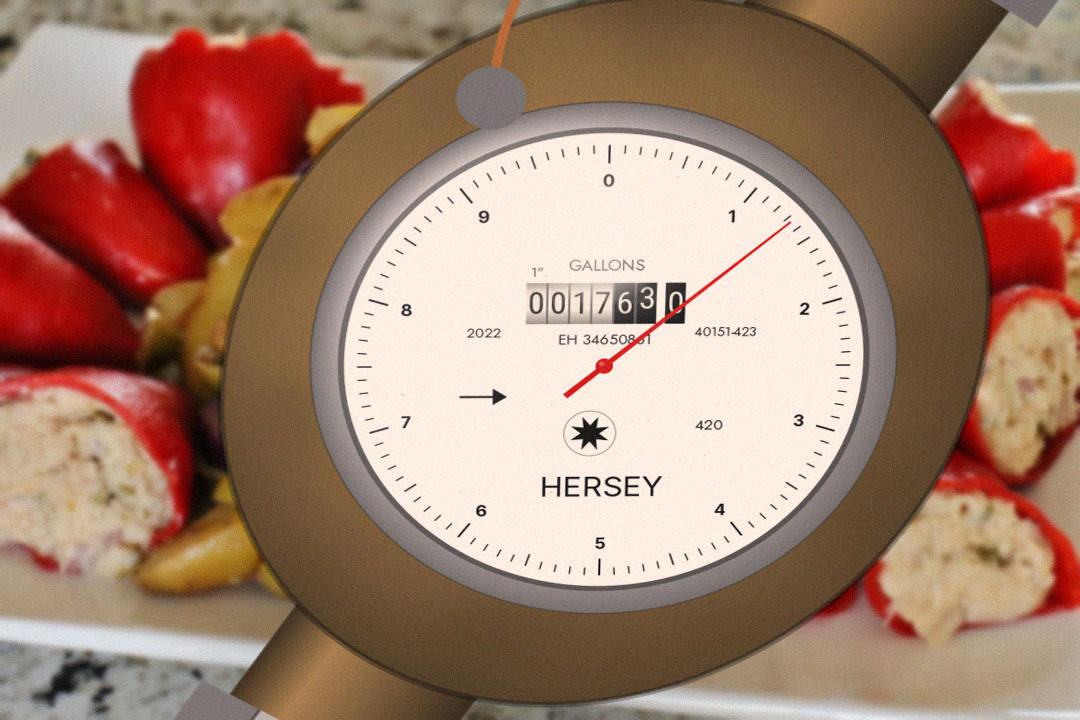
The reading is 17631.3 gal
